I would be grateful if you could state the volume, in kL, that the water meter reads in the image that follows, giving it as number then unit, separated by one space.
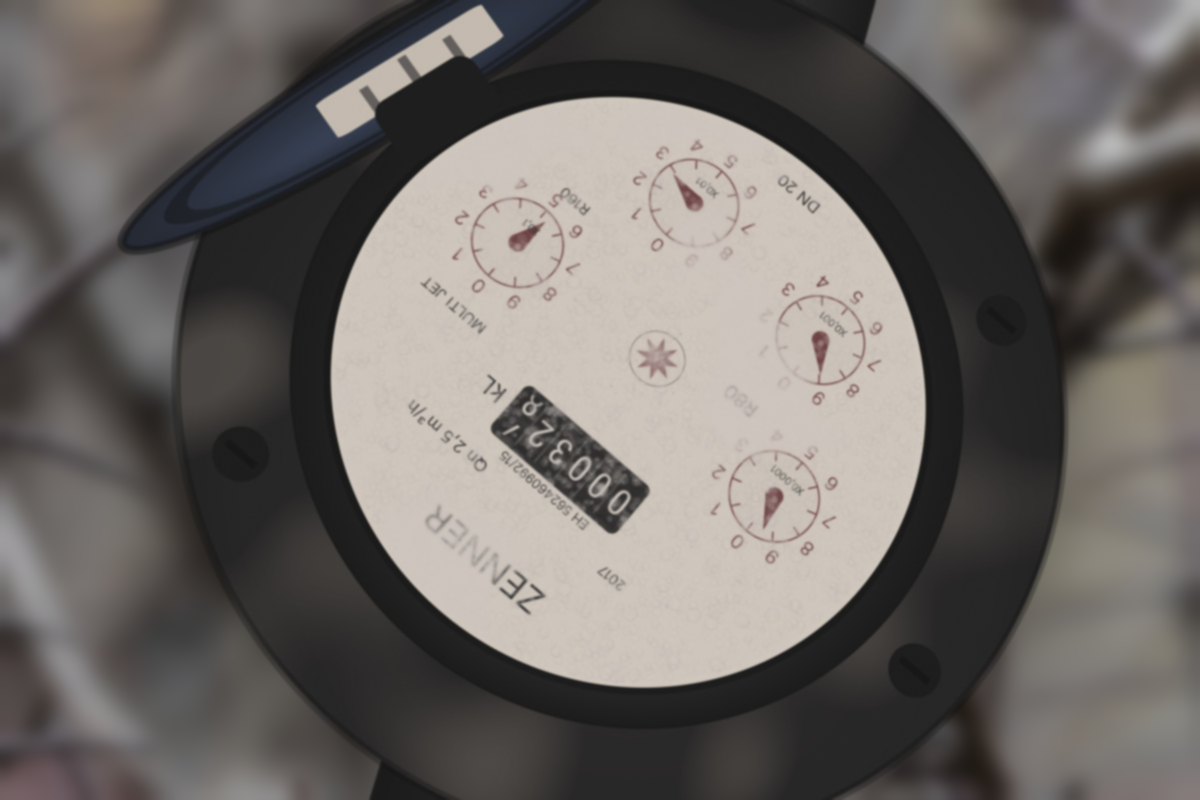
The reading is 327.5289 kL
